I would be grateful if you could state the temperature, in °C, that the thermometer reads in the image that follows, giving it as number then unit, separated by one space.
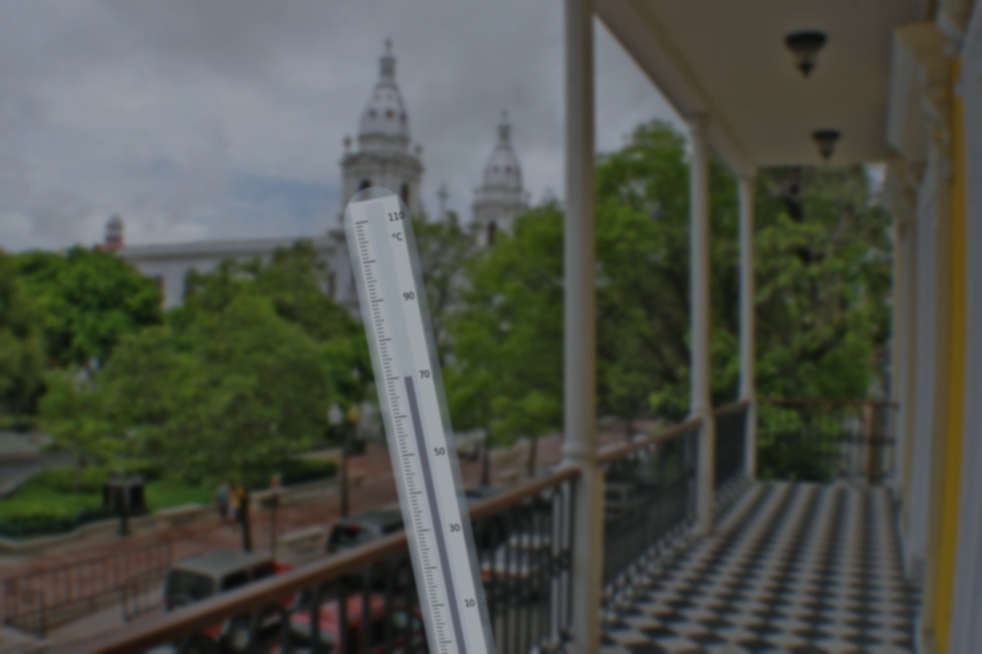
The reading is 70 °C
